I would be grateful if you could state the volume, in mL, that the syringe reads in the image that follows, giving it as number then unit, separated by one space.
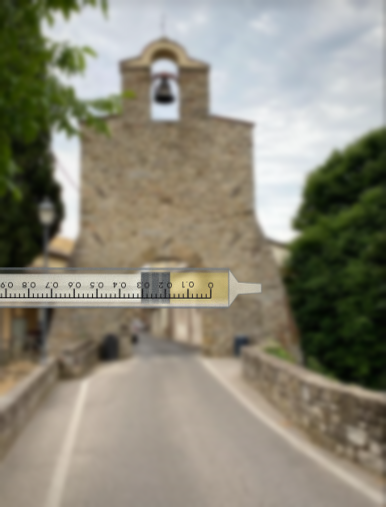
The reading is 0.18 mL
